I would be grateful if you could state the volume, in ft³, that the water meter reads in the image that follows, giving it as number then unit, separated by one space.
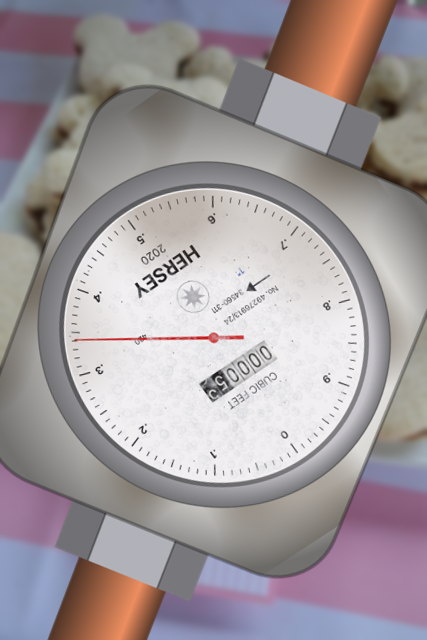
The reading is 55.34 ft³
